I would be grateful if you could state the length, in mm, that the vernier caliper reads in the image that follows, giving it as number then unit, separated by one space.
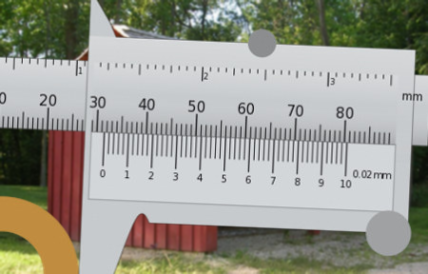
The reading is 31.5 mm
